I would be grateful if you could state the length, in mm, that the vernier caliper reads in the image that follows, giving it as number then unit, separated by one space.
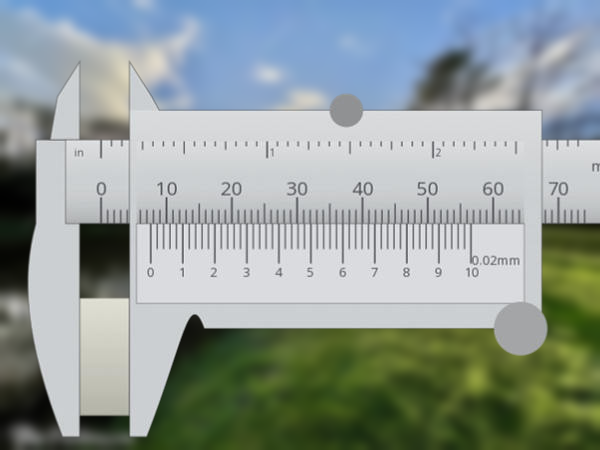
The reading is 7.6 mm
